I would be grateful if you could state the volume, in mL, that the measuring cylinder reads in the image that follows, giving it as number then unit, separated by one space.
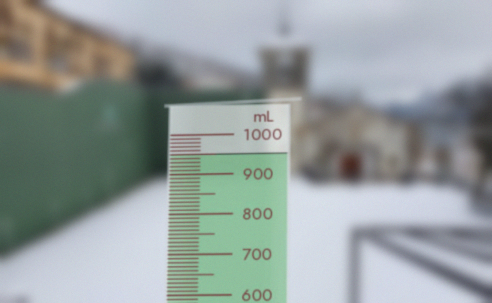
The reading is 950 mL
